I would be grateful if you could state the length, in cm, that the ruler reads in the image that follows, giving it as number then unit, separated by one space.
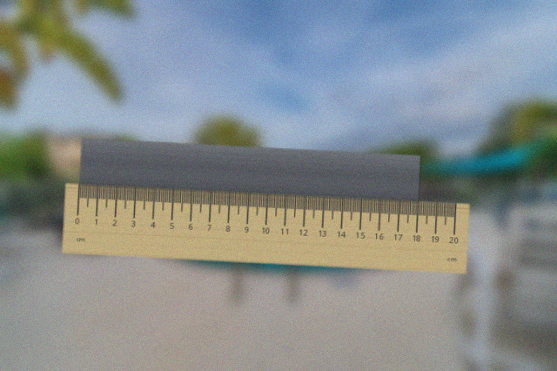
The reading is 18 cm
